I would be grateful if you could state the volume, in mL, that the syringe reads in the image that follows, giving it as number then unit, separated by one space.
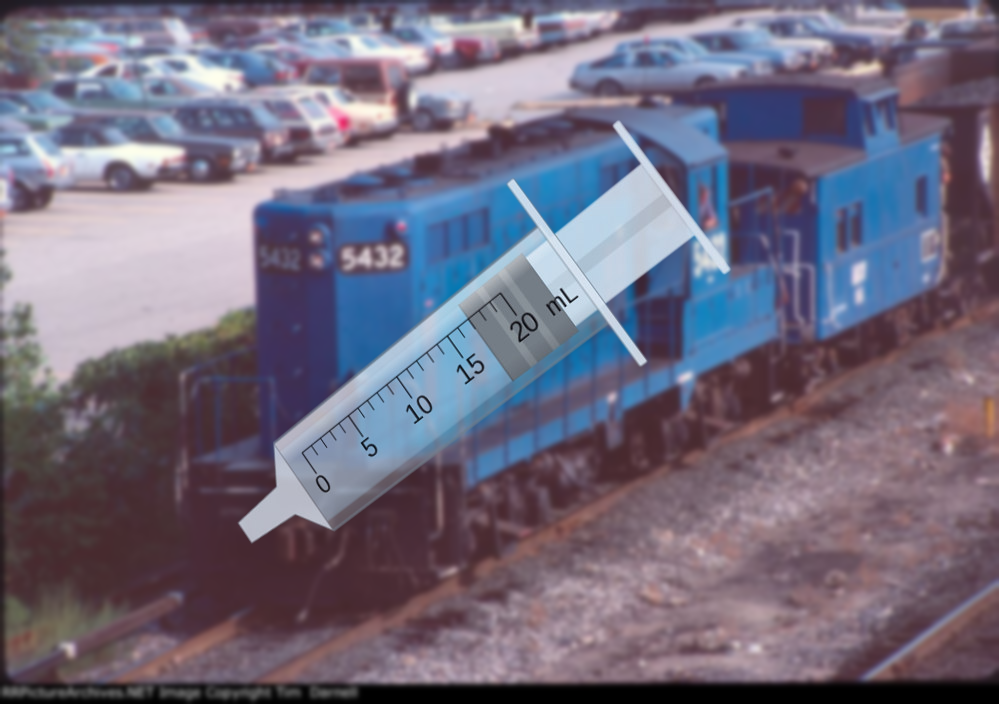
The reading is 17 mL
